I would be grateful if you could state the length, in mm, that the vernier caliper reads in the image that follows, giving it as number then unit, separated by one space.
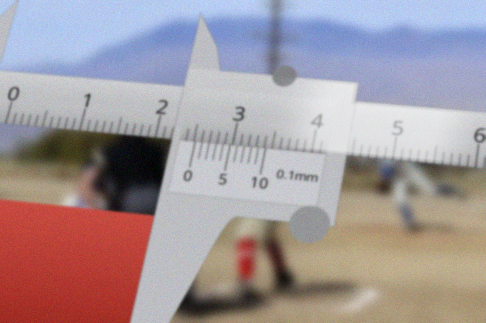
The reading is 25.2 mm
